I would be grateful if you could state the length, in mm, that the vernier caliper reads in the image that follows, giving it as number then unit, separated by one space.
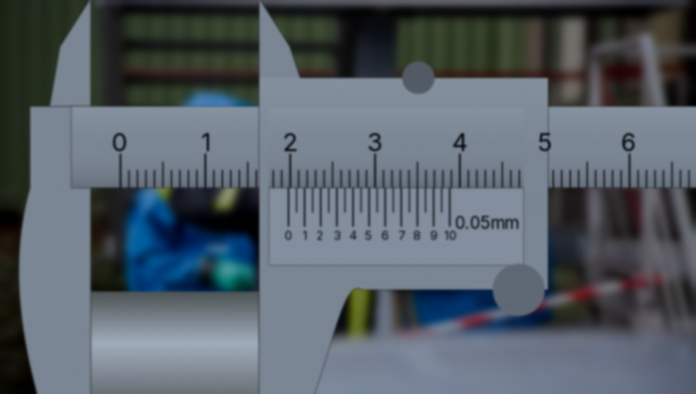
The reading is 19.8 mm
